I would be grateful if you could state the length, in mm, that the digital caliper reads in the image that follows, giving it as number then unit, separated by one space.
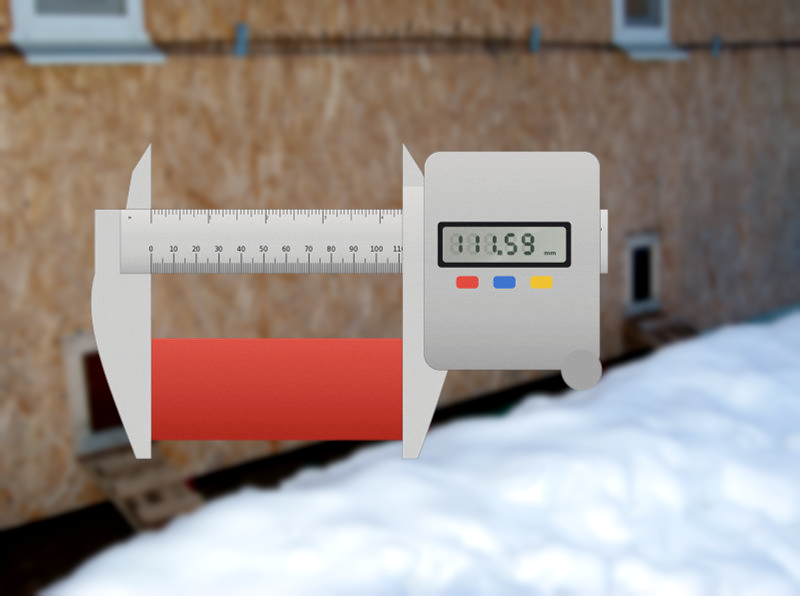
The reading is 111.59 mm
